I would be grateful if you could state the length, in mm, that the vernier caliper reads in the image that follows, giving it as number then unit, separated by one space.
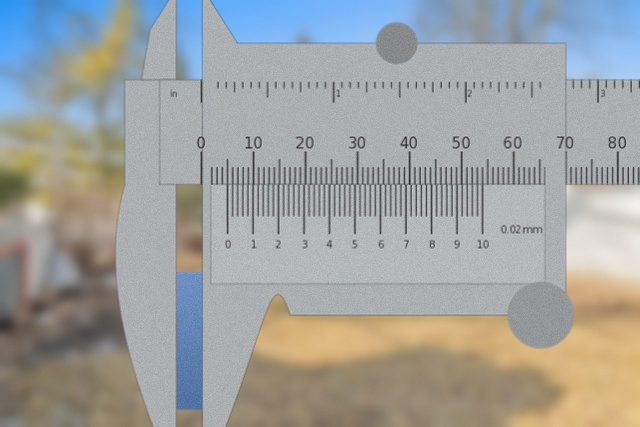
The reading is 5.0 mm
